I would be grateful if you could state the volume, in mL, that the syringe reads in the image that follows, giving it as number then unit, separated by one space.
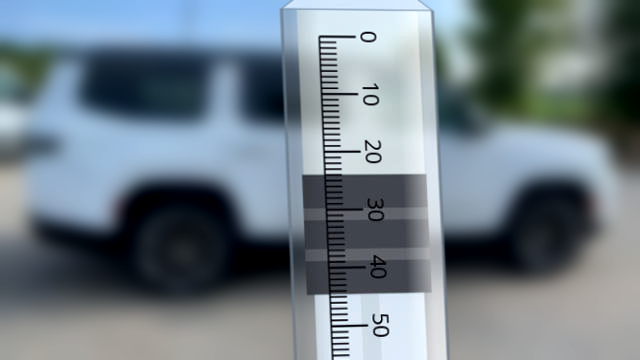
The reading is 24 mL
